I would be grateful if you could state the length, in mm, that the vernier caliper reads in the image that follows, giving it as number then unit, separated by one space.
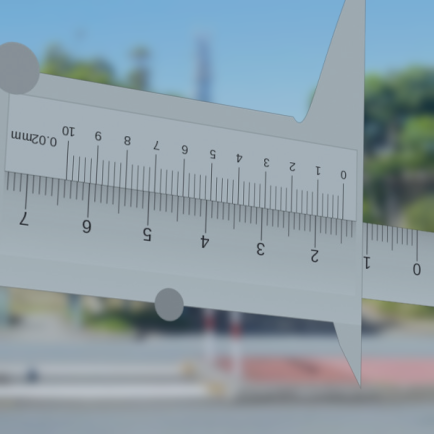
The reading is 14.8 mm
